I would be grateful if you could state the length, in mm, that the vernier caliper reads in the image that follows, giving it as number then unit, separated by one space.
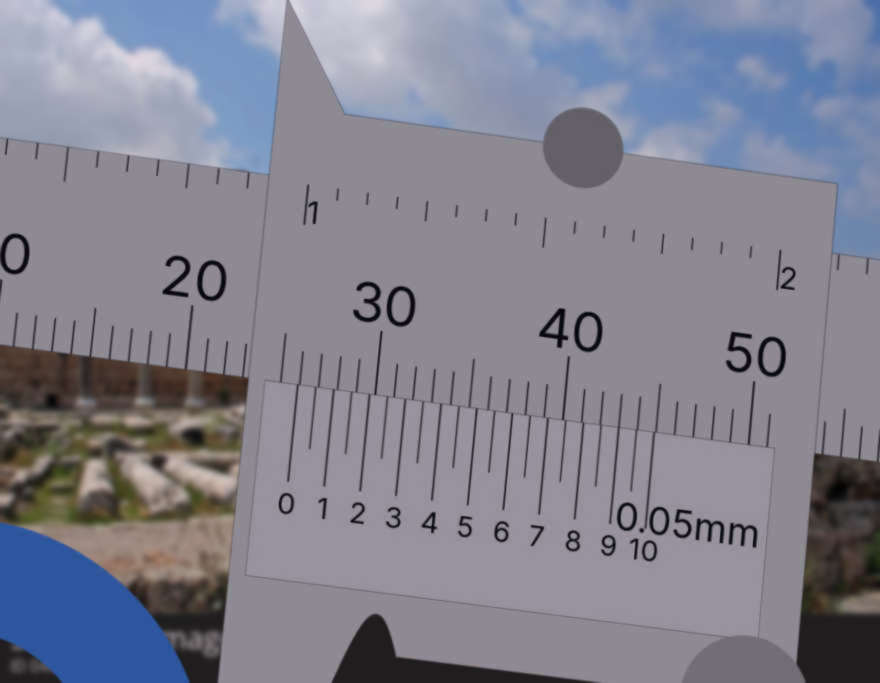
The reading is 25.9 mm
